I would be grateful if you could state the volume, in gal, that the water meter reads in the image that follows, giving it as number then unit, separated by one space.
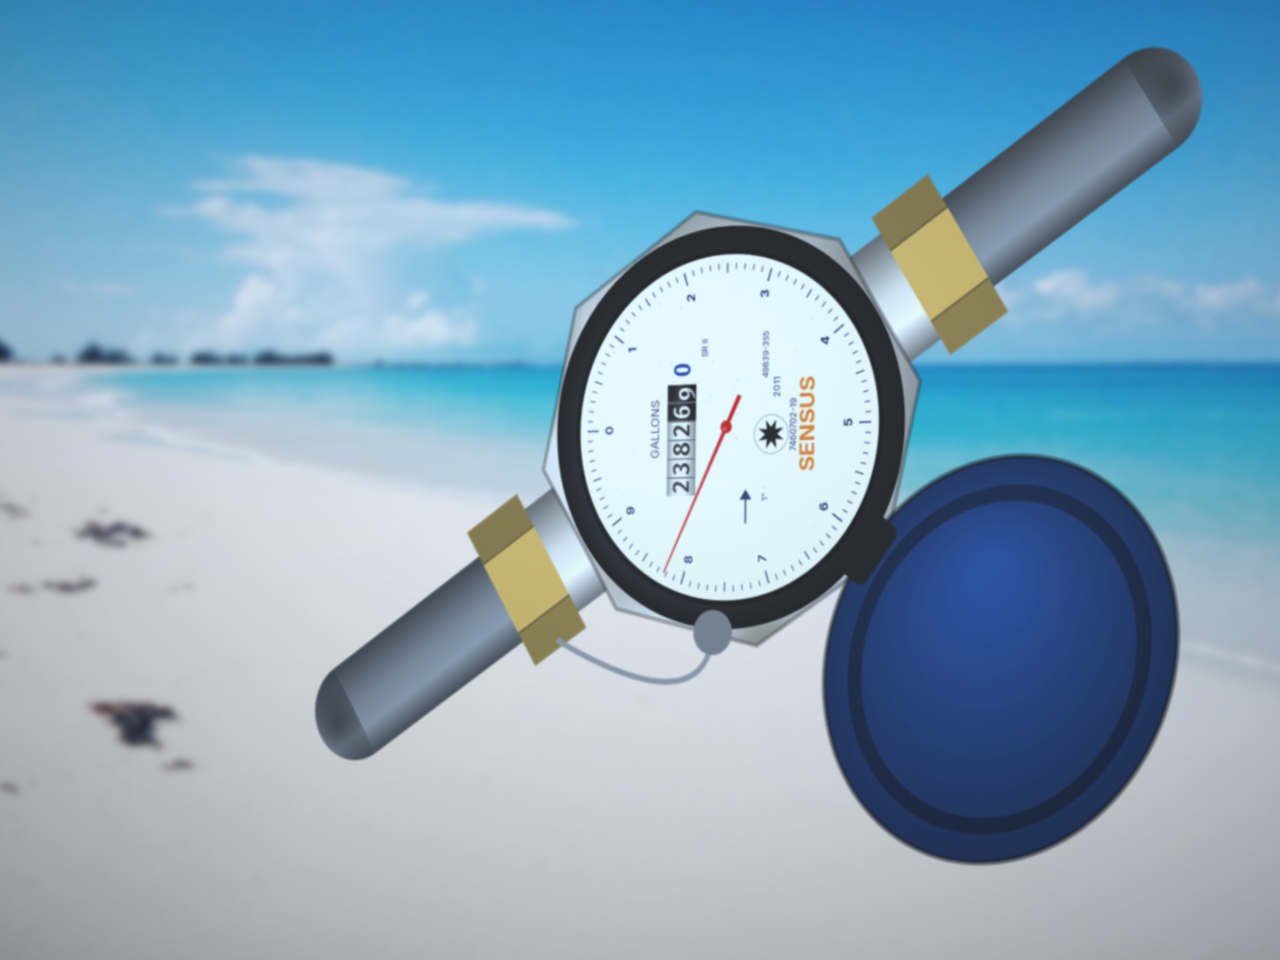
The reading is 2382688.2 gal
